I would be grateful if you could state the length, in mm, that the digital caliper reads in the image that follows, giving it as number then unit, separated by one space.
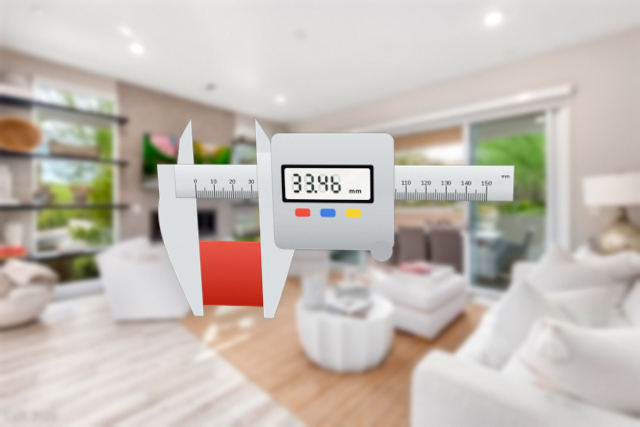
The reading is 33.46 mm
